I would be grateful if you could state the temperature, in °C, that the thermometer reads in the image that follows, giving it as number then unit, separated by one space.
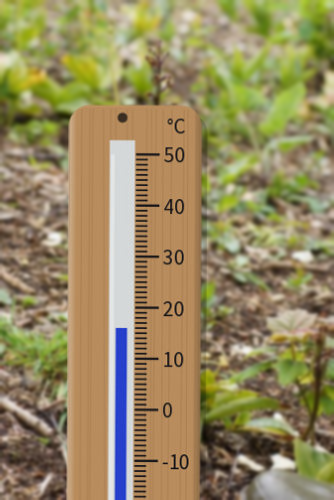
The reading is 16 °C
